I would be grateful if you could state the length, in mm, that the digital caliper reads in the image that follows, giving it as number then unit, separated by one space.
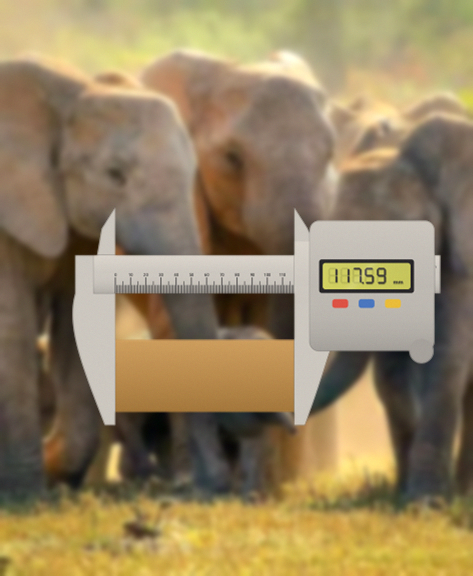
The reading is 117.59 mm
